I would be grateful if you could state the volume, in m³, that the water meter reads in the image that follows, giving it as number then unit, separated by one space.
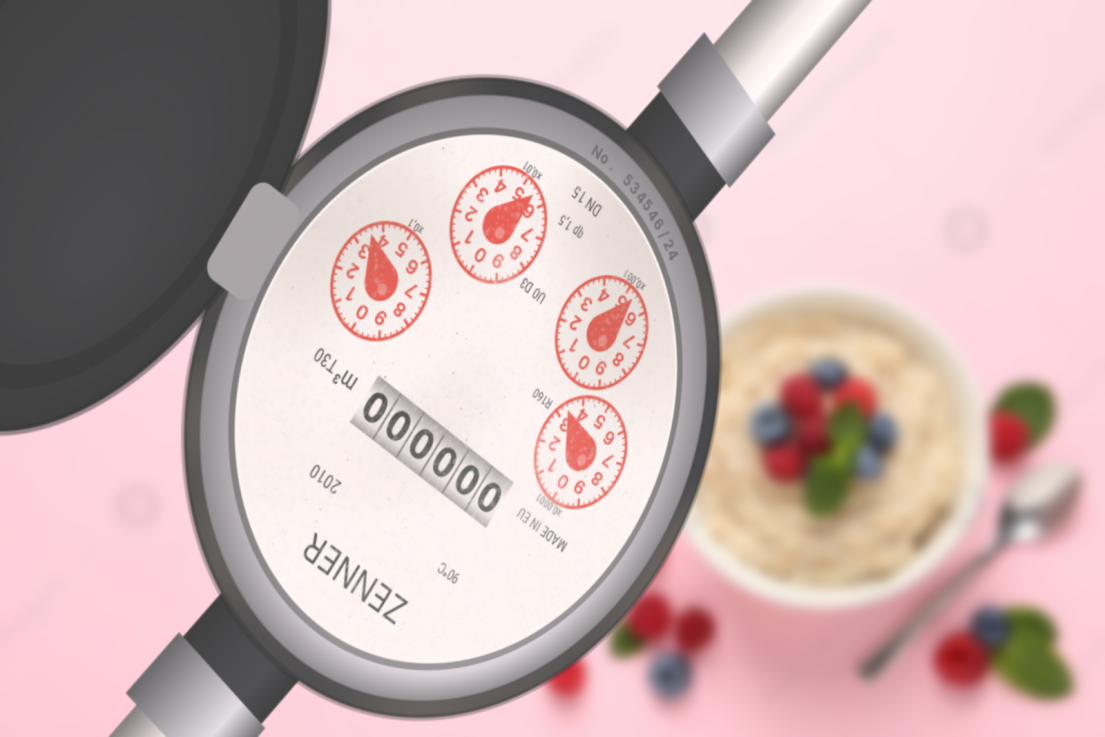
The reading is 0.3553 m³
